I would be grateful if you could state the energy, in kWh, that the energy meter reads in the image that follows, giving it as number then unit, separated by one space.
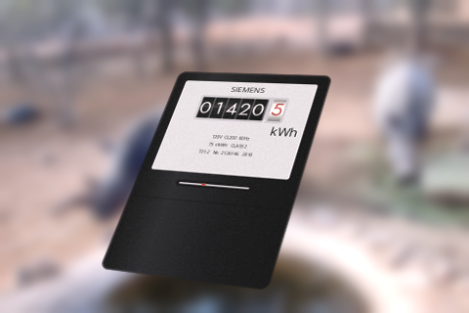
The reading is 1420.5 kWh
